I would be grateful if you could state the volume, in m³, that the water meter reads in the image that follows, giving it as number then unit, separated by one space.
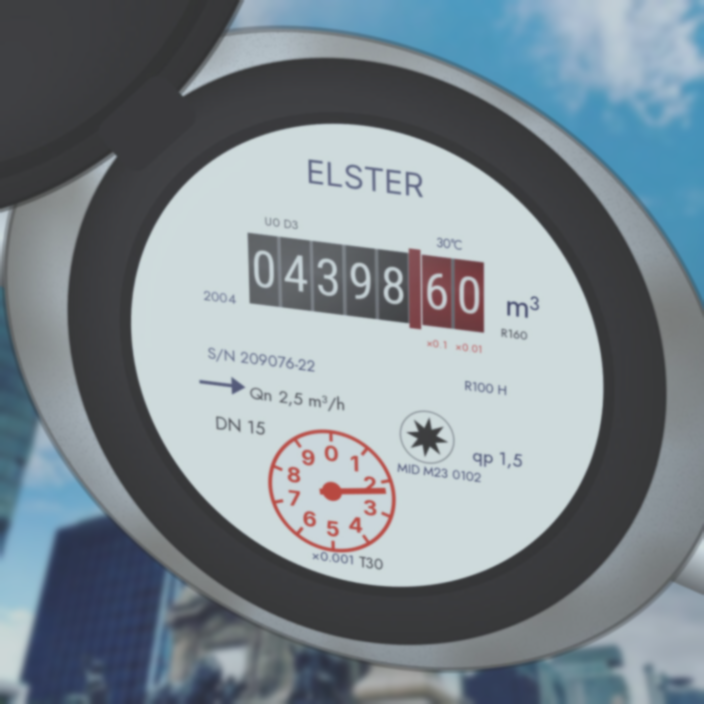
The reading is 4398.602 m³
